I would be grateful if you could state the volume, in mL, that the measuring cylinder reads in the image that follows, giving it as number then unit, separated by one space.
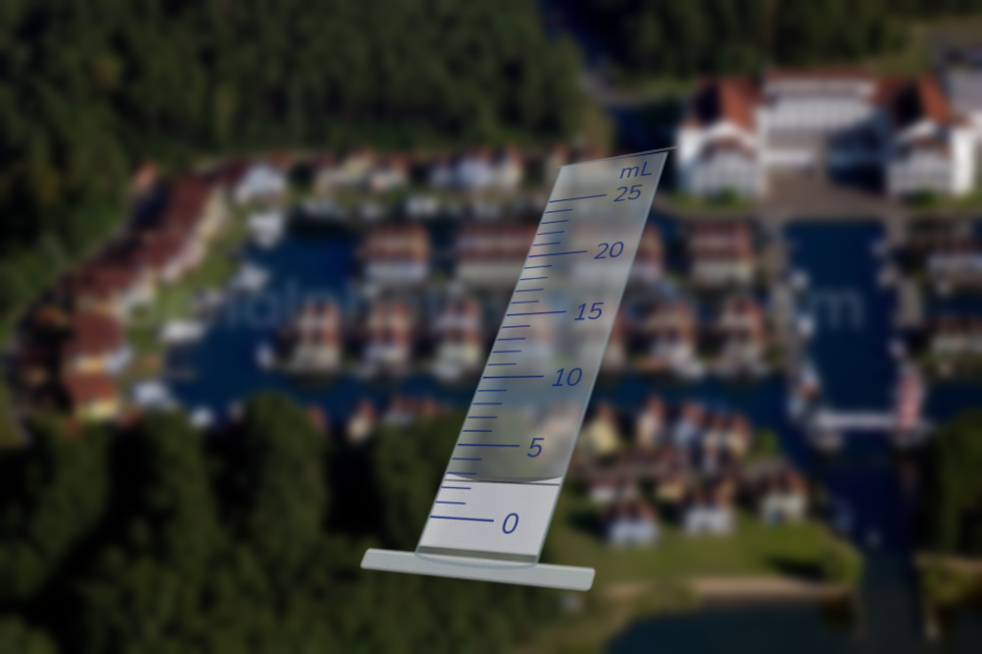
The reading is 2.5 mL
